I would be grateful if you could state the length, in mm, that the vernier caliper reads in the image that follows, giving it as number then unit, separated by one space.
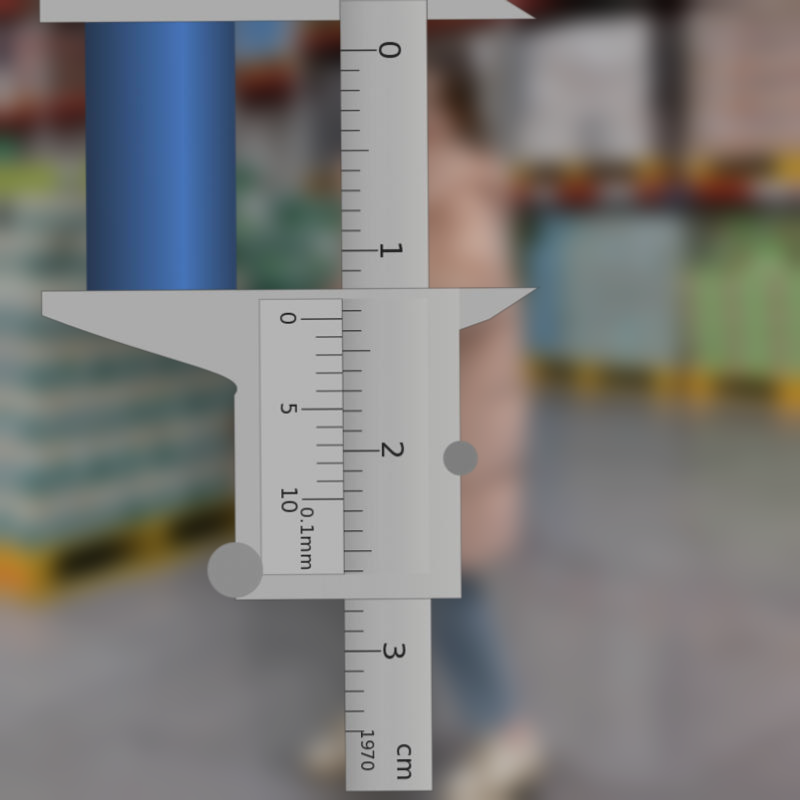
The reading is 13.4 mm
